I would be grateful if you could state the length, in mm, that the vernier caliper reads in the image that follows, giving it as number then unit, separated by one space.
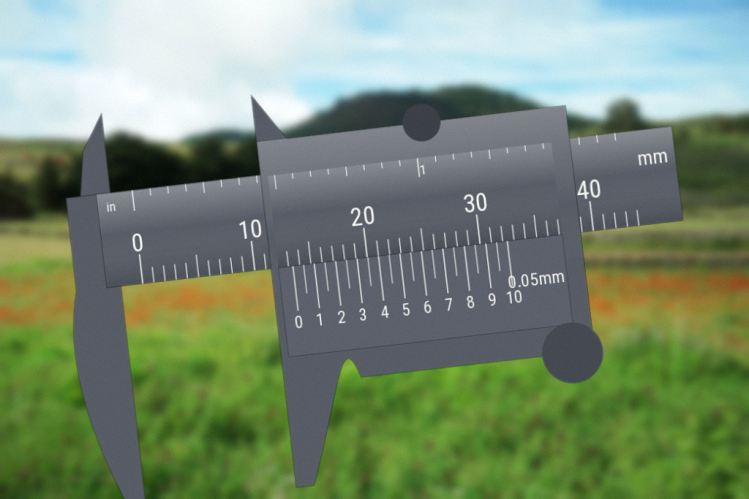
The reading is 13.4 mm
